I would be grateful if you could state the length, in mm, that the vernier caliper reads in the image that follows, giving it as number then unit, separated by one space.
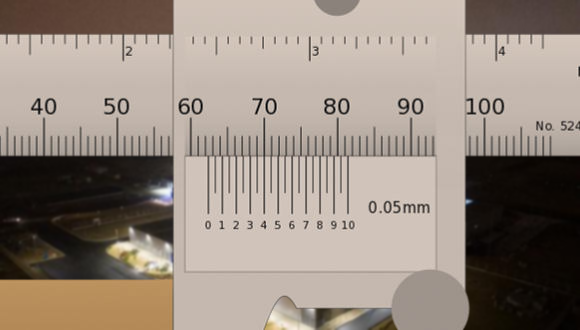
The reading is 62.4 mm
